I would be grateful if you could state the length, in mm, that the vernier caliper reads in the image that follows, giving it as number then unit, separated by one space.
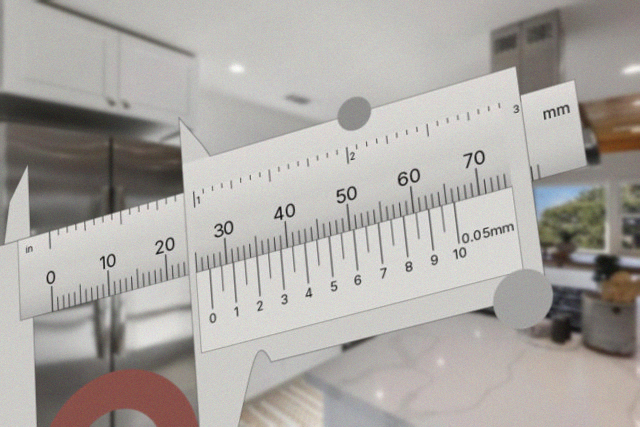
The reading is 27.2 mm
